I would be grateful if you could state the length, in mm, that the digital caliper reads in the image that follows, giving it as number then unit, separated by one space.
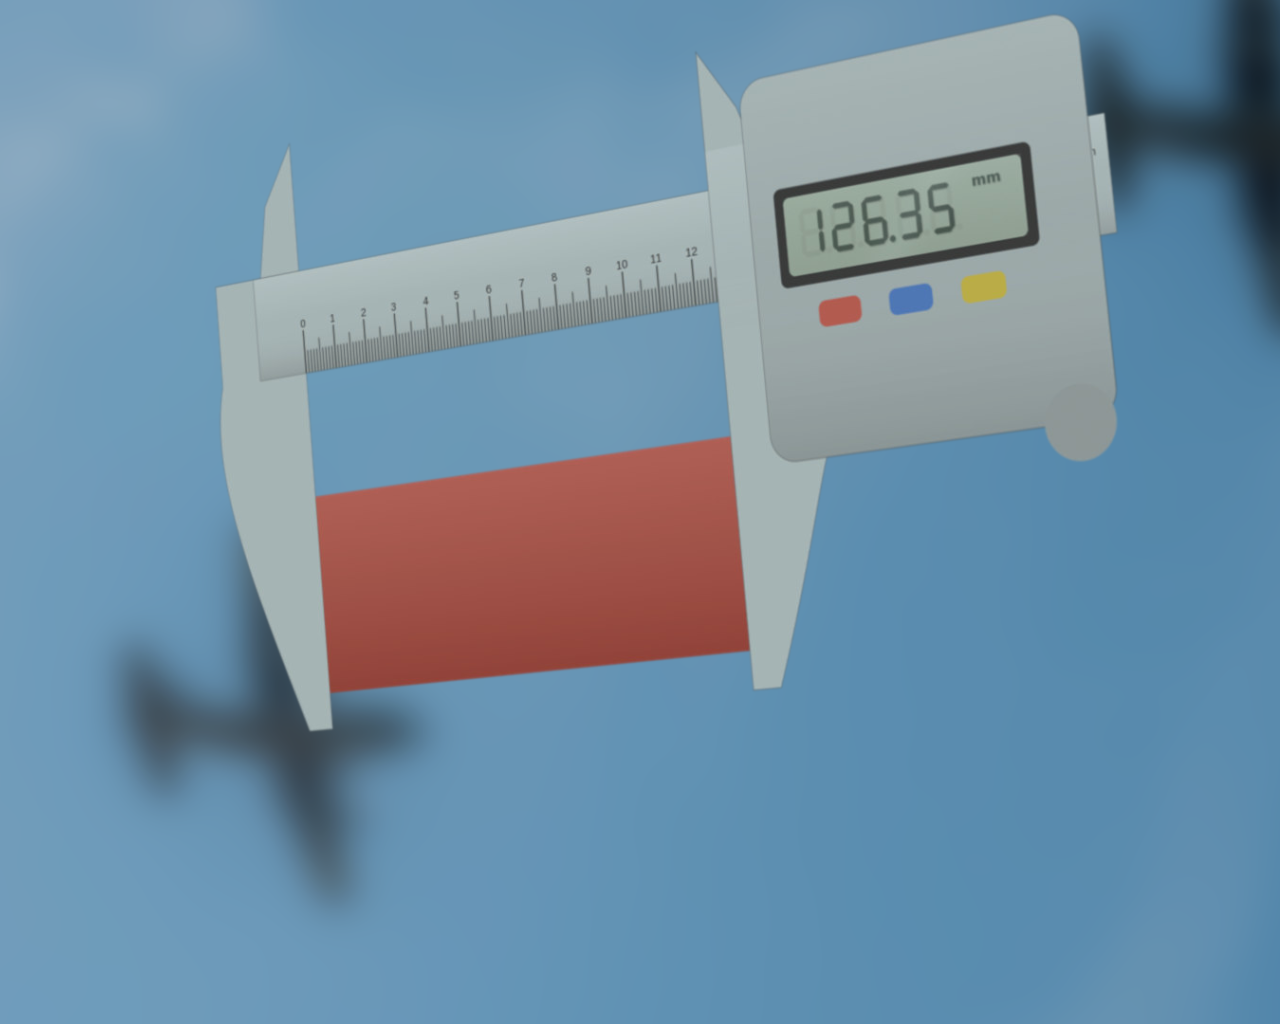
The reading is 126.35 mm
